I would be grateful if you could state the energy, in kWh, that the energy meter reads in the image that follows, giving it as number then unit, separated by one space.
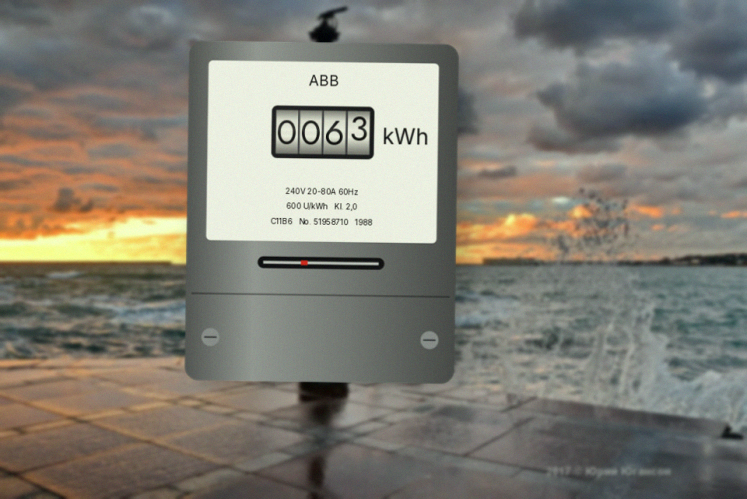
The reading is 63 kWh
